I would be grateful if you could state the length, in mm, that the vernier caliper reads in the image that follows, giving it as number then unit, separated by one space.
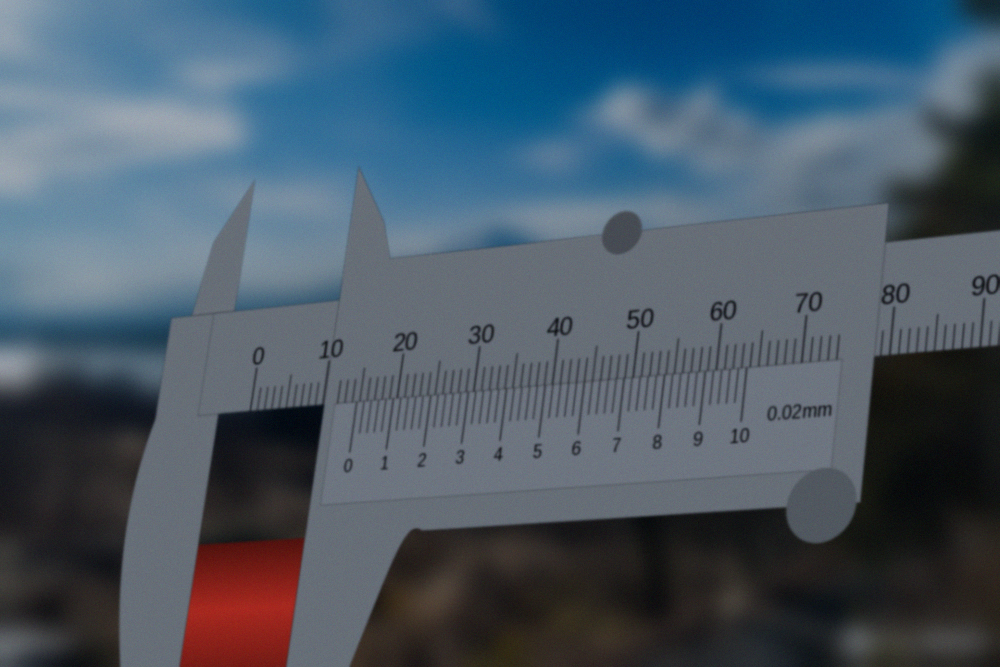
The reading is 14.6 mm
